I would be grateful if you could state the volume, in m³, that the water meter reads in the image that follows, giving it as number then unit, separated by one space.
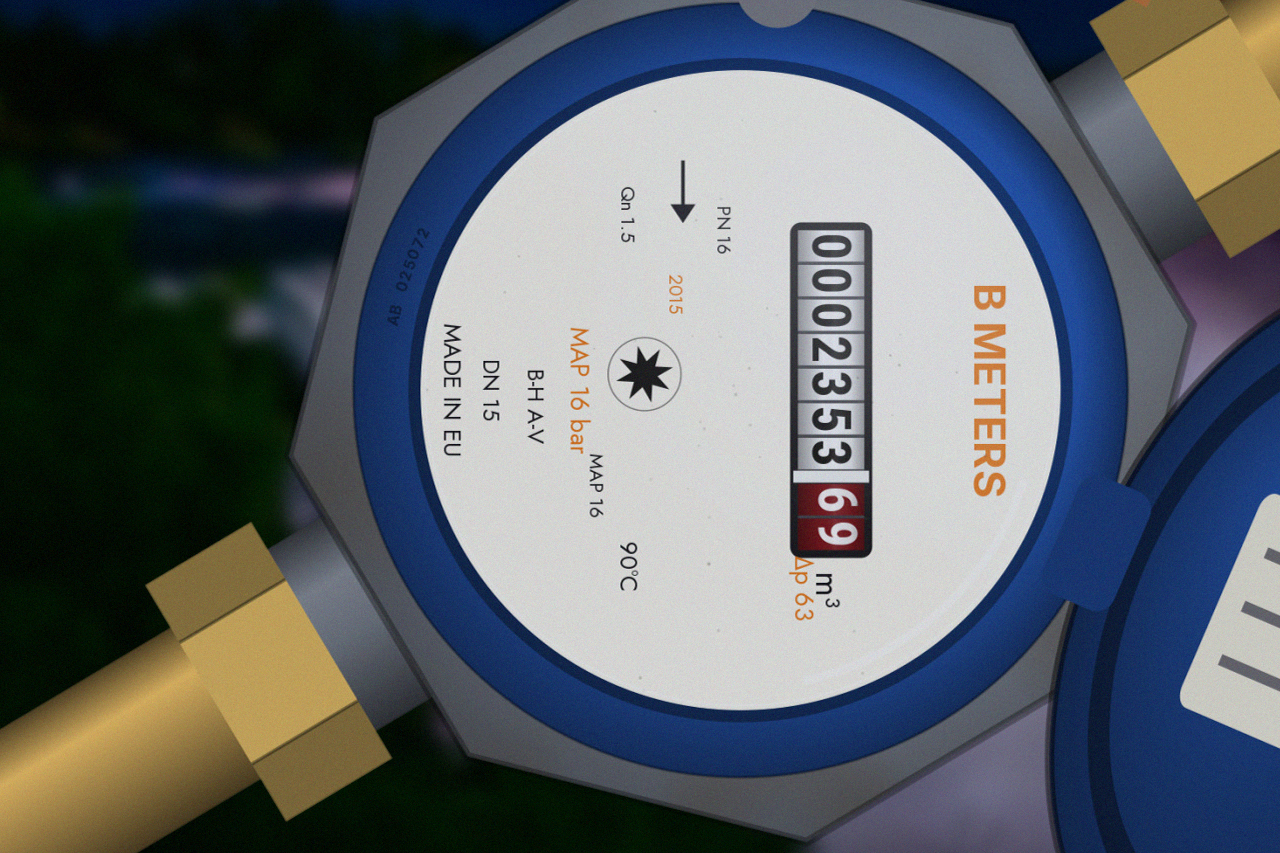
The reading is 2353.69 m³
